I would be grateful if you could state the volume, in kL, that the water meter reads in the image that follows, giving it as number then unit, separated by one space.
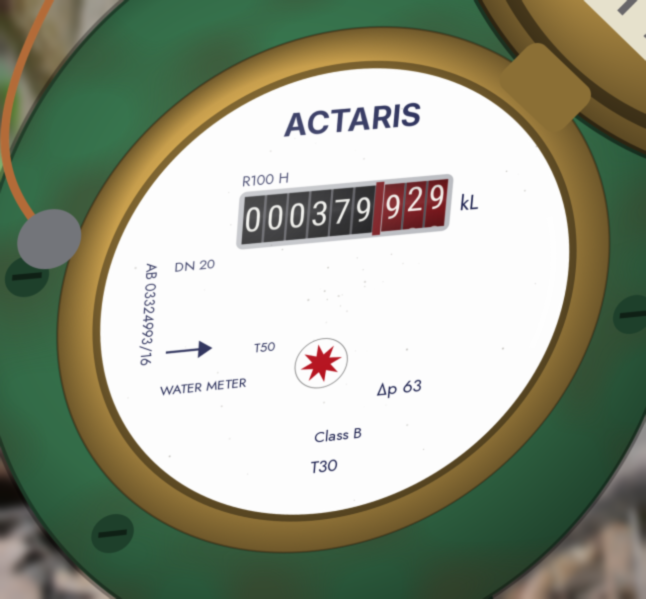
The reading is 379.929 kL
